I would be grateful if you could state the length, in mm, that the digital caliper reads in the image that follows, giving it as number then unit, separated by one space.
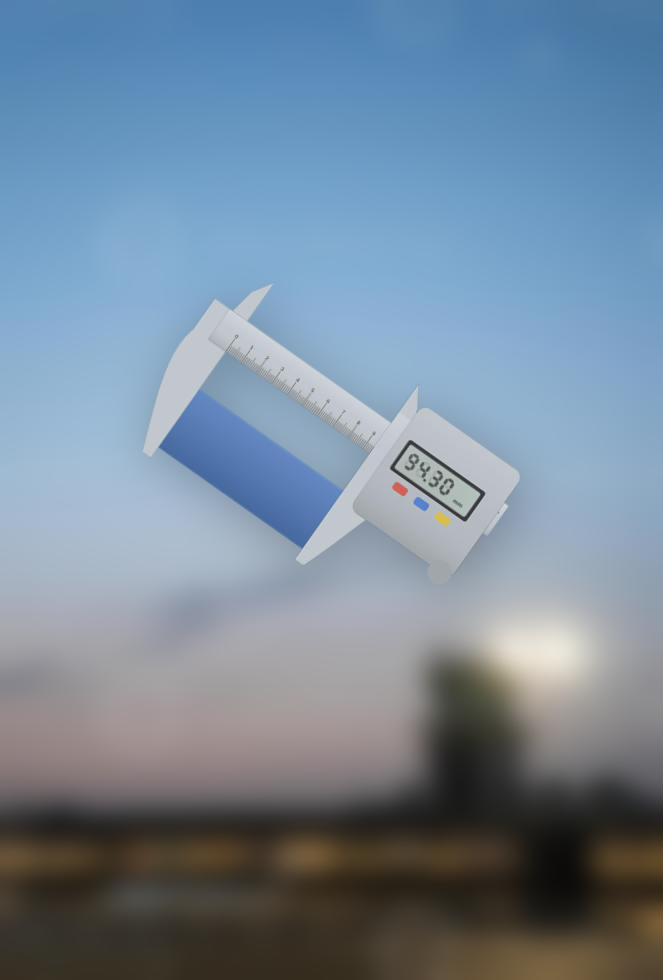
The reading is 94.30 mm
